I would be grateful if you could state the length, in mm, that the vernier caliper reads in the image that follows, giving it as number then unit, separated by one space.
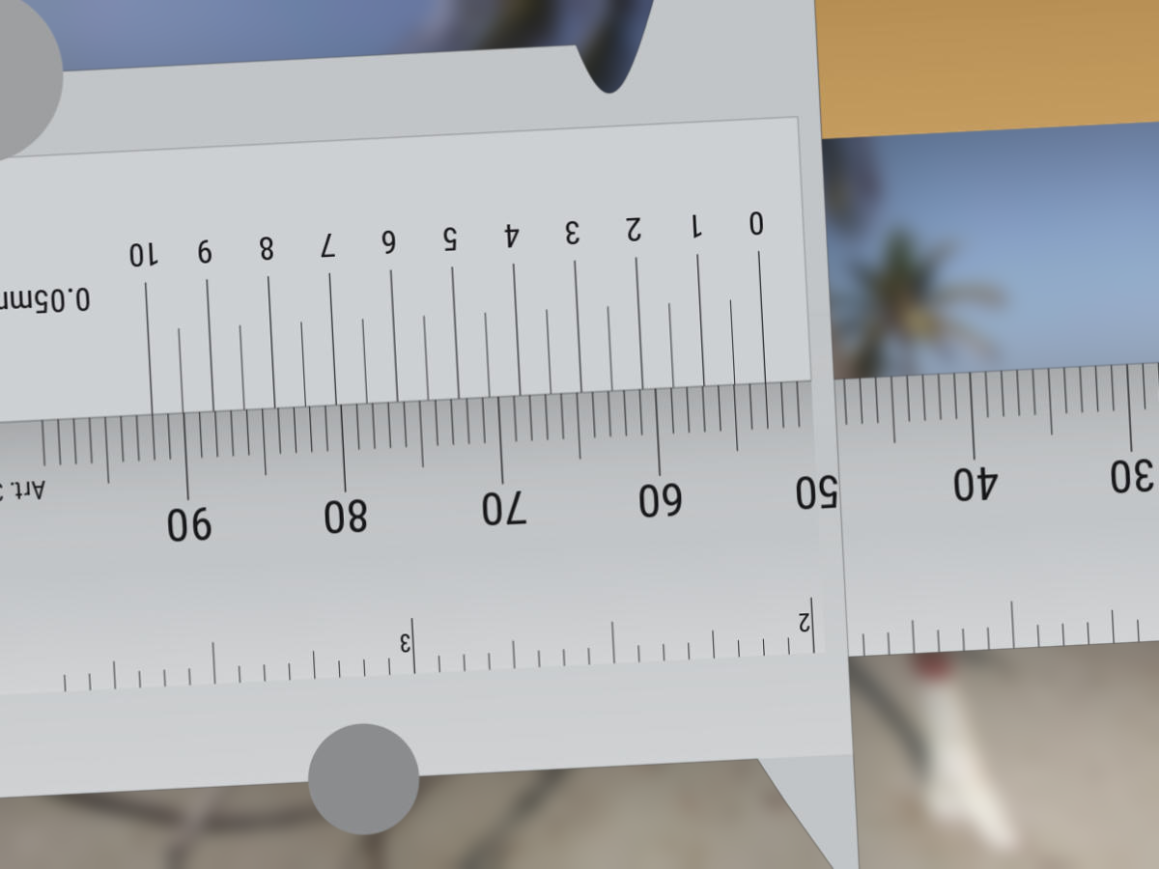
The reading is 53.0 mm
